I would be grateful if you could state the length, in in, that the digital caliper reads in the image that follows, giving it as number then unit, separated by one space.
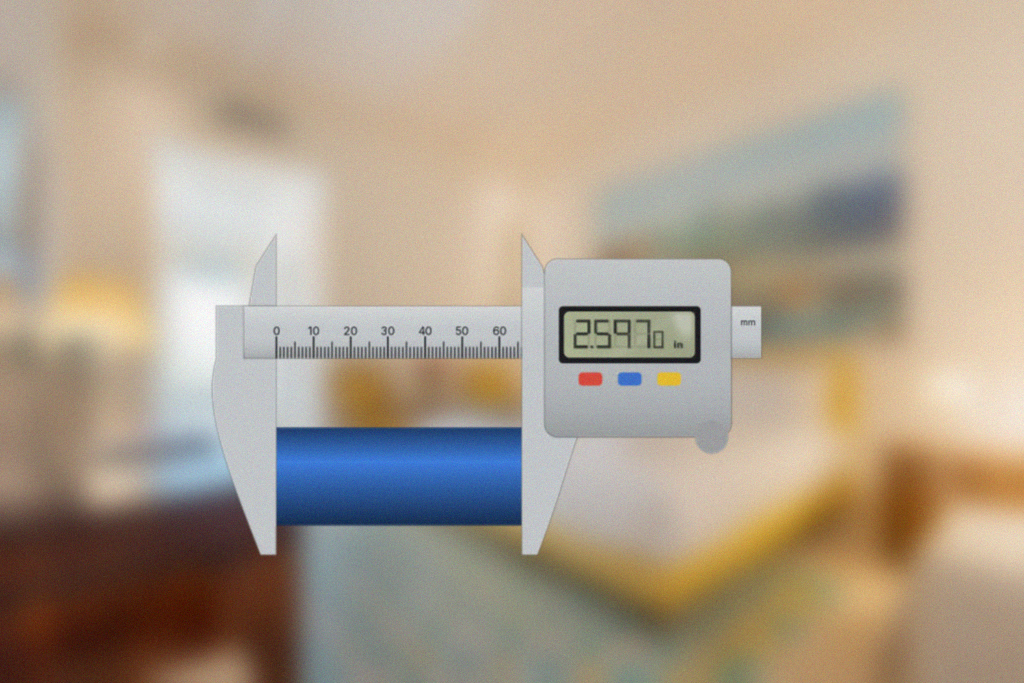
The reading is 2.5970 in
